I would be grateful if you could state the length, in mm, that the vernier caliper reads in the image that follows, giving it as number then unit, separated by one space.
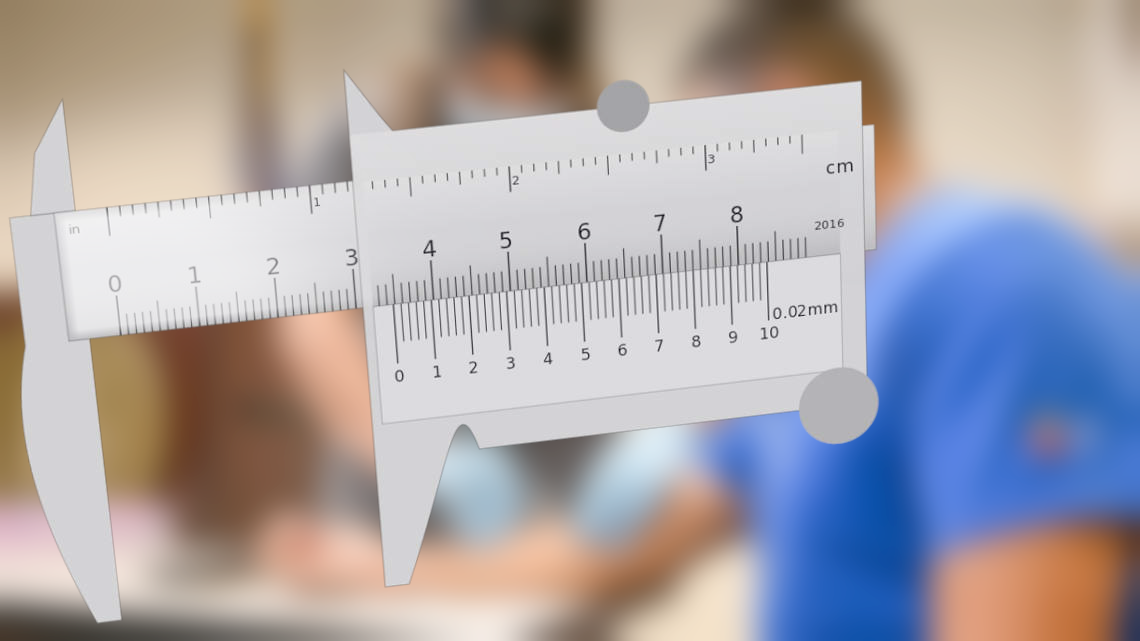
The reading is 34.8 mm
